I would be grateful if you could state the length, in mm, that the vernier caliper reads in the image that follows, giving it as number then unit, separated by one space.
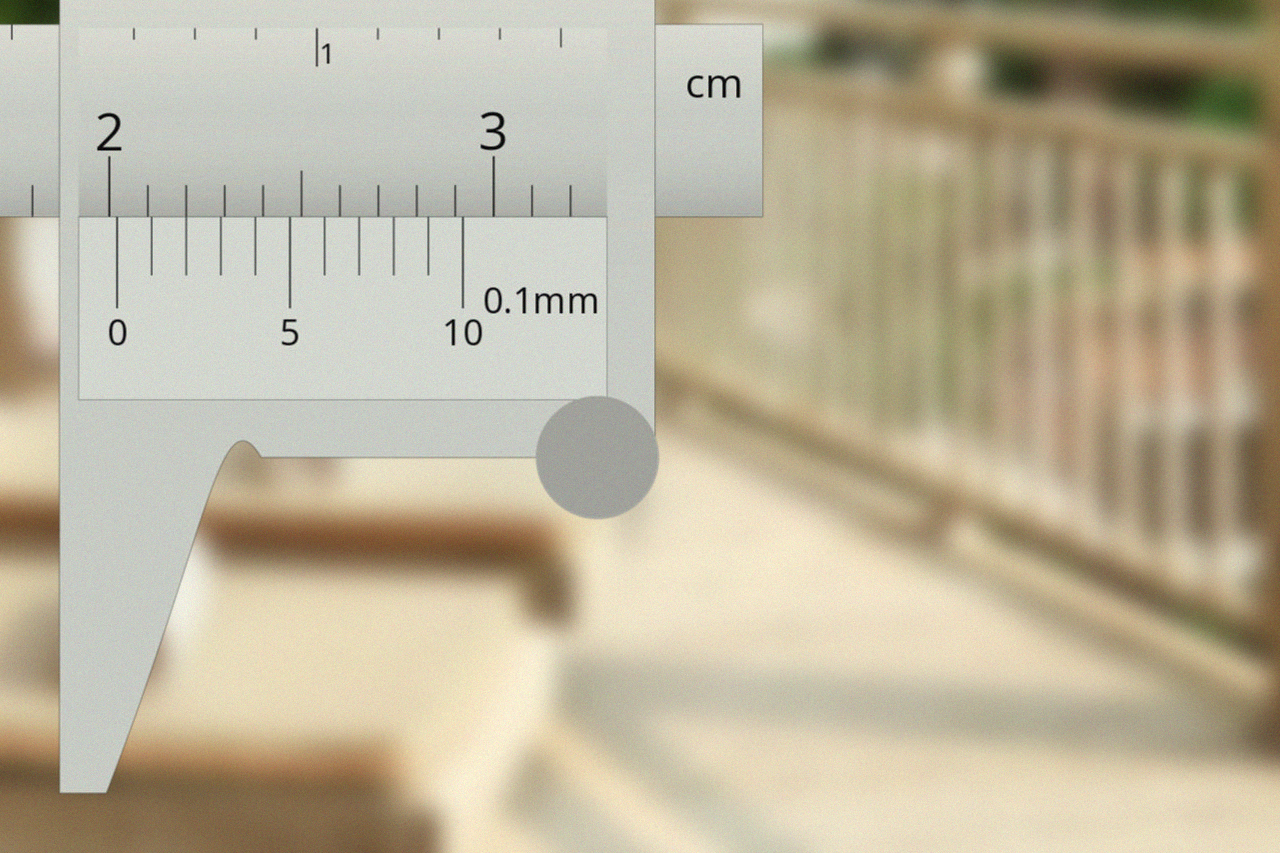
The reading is 20.2 mm
